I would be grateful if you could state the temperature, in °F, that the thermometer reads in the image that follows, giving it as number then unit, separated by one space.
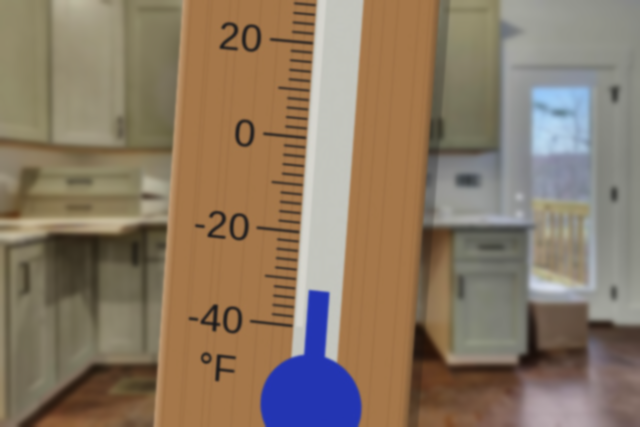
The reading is -32 °F
